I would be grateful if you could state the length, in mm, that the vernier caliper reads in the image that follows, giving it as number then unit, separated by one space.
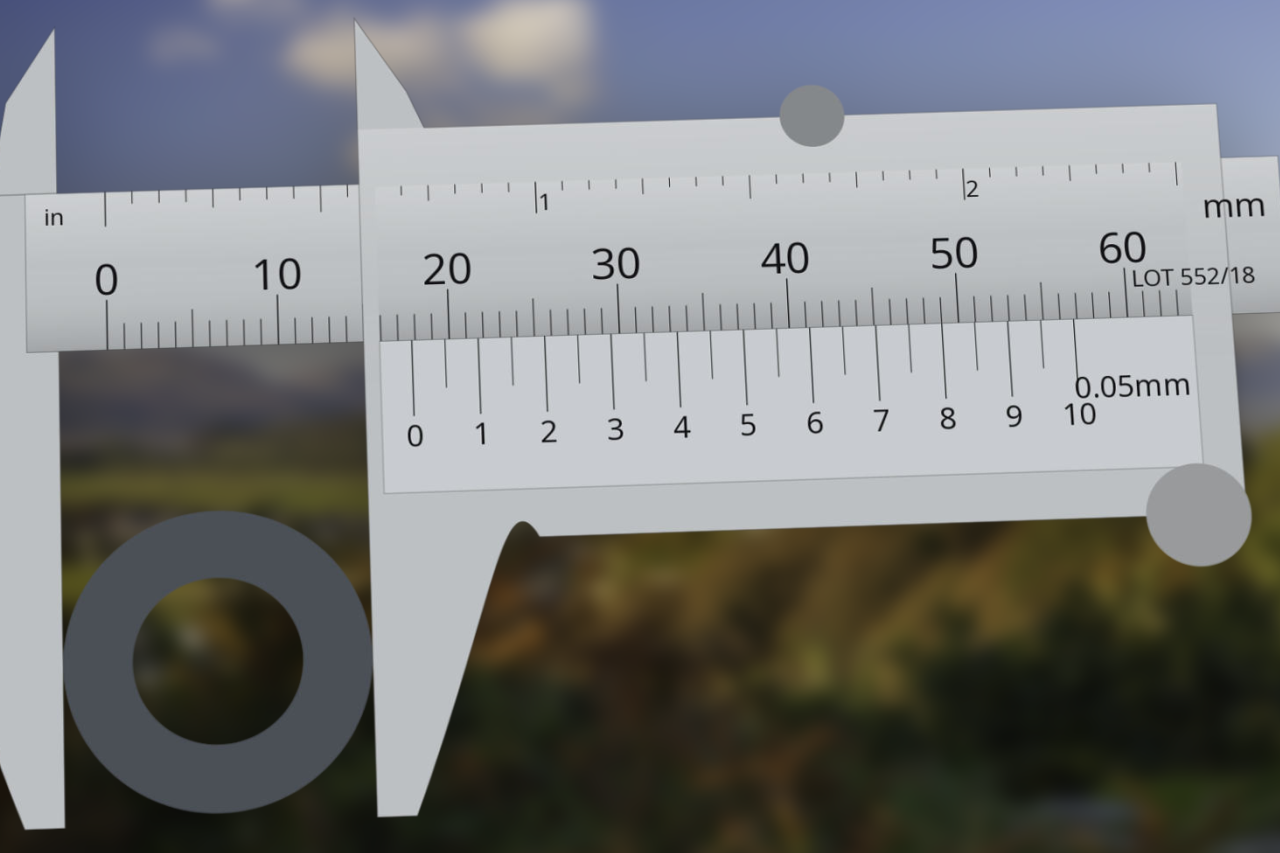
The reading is 17.8 mm
